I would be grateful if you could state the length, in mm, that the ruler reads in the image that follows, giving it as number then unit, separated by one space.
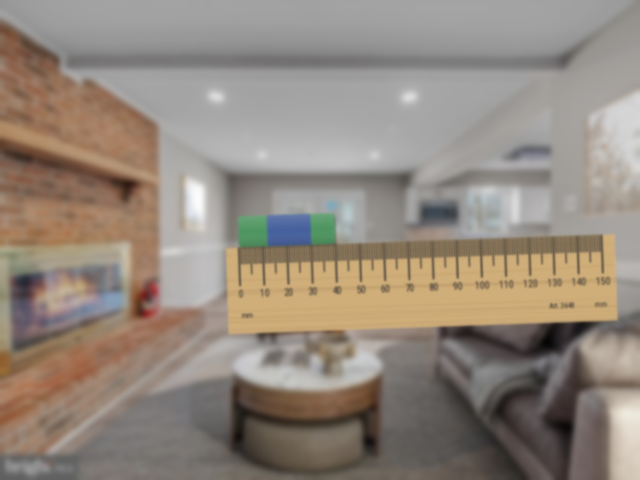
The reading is 40 mm
